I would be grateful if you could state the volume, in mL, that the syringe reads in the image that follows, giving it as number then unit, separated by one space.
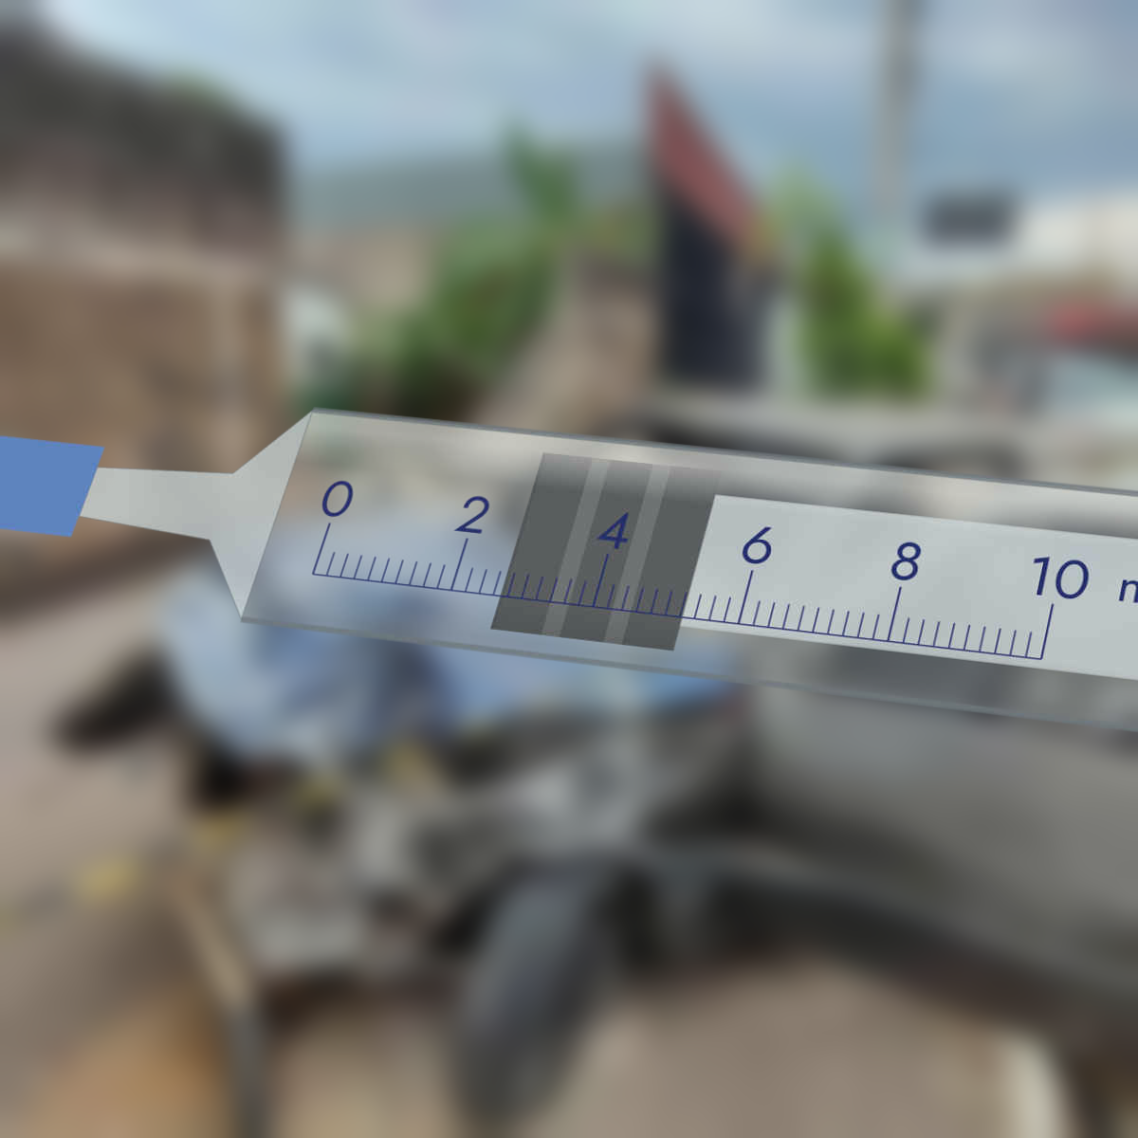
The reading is 2.7 mL
